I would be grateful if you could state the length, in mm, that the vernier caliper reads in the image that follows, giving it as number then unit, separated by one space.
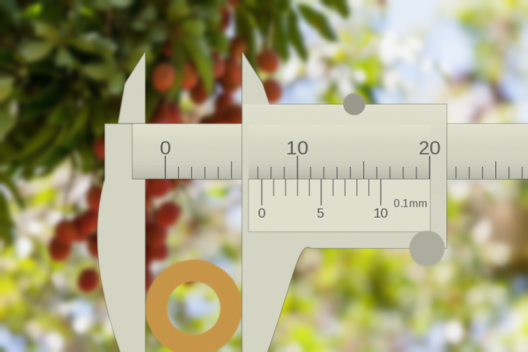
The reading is 7.3 mm
